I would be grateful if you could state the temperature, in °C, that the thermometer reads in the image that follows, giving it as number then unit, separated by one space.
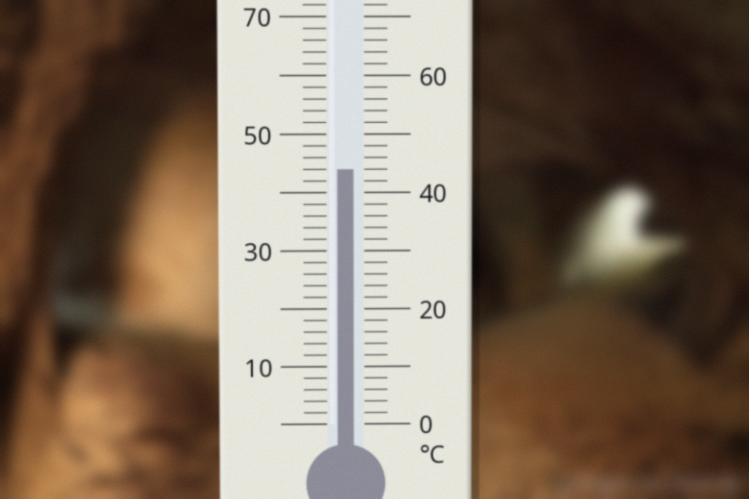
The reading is 44 °C
